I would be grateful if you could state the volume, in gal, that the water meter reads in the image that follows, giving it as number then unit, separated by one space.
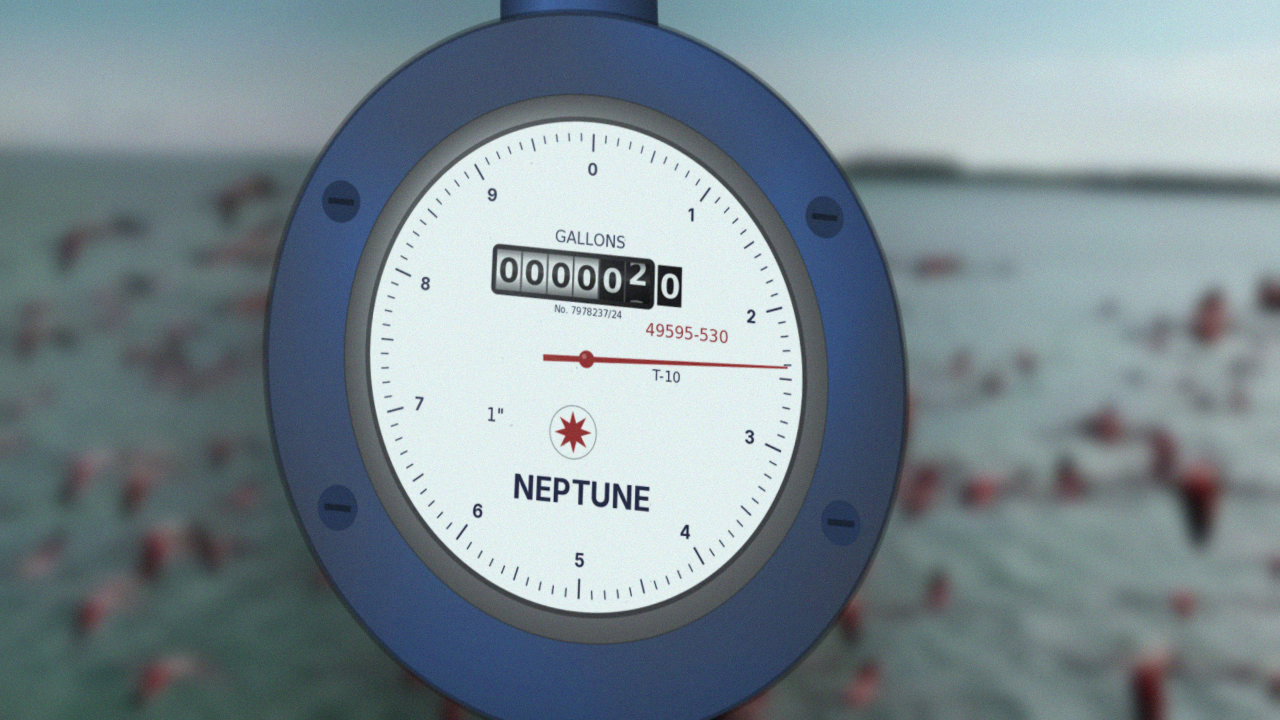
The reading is 22.4 gal
